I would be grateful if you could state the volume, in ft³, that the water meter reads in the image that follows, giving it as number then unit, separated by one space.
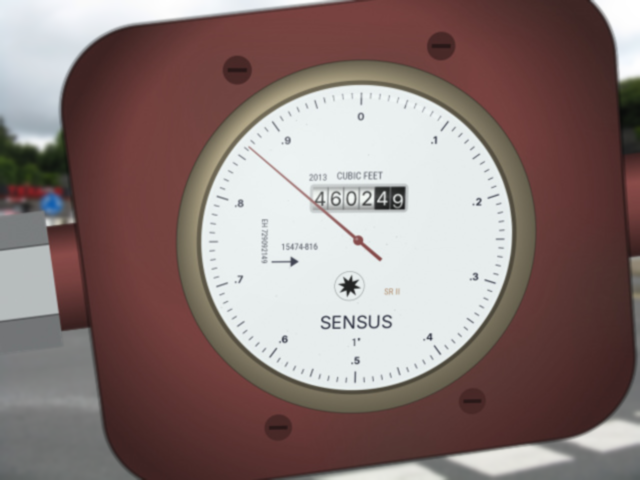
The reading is 460248.86 ft³
